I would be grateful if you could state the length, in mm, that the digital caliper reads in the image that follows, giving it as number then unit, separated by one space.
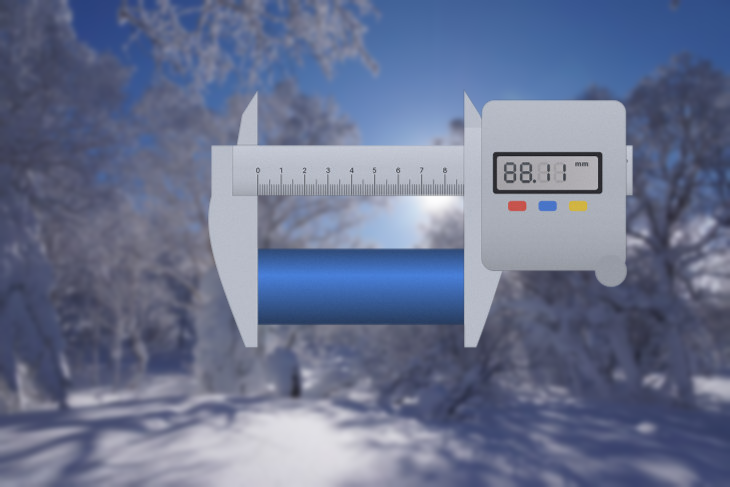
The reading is 88.11 mm
